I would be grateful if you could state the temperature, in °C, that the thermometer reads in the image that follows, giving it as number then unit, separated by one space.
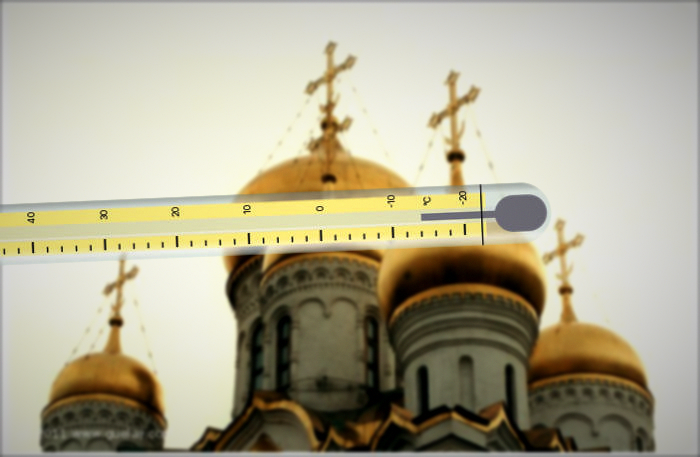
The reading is -14 °C
